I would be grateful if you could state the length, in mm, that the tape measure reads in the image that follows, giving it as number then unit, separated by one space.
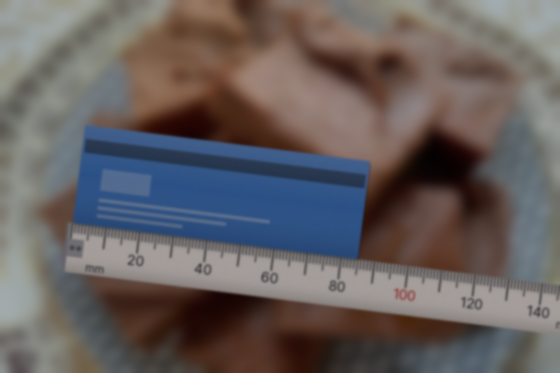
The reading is 85 mm
